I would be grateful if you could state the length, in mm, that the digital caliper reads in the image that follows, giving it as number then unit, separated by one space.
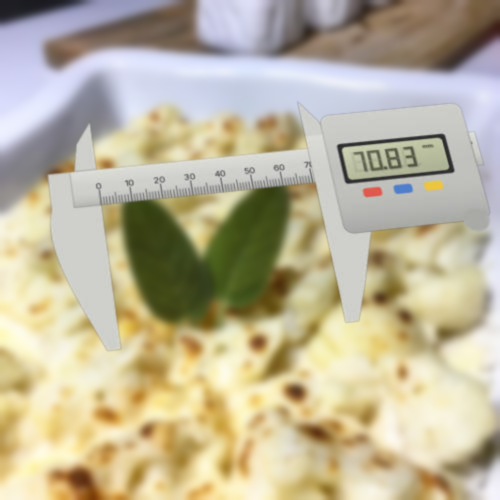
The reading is 70.83 mm
